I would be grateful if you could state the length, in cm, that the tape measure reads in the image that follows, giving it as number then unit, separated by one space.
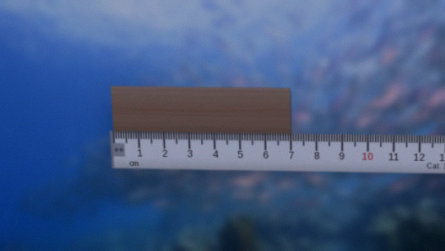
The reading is 7 cm
